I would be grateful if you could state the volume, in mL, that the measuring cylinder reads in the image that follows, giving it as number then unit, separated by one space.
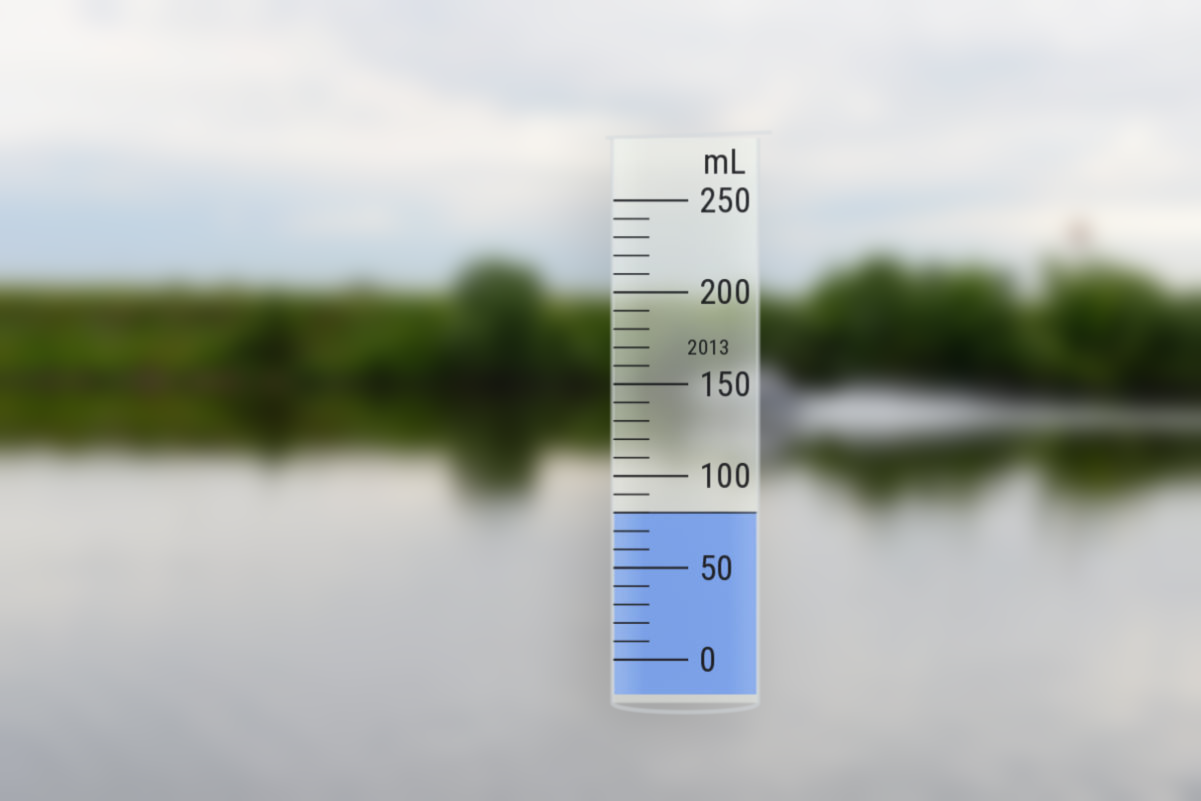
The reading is 80 mL
